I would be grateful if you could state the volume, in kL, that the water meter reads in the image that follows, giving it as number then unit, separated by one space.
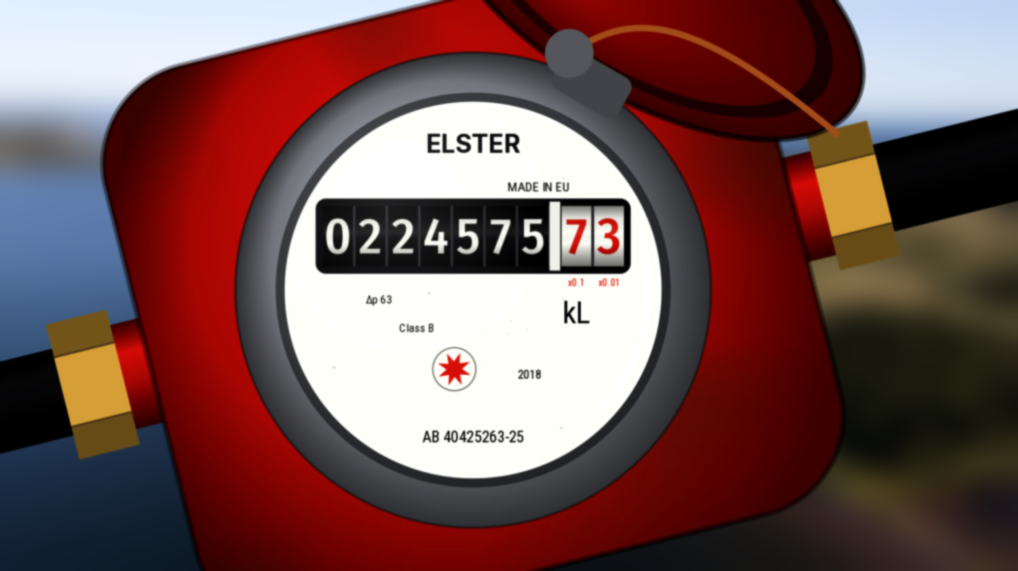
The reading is 224575.73 kL
